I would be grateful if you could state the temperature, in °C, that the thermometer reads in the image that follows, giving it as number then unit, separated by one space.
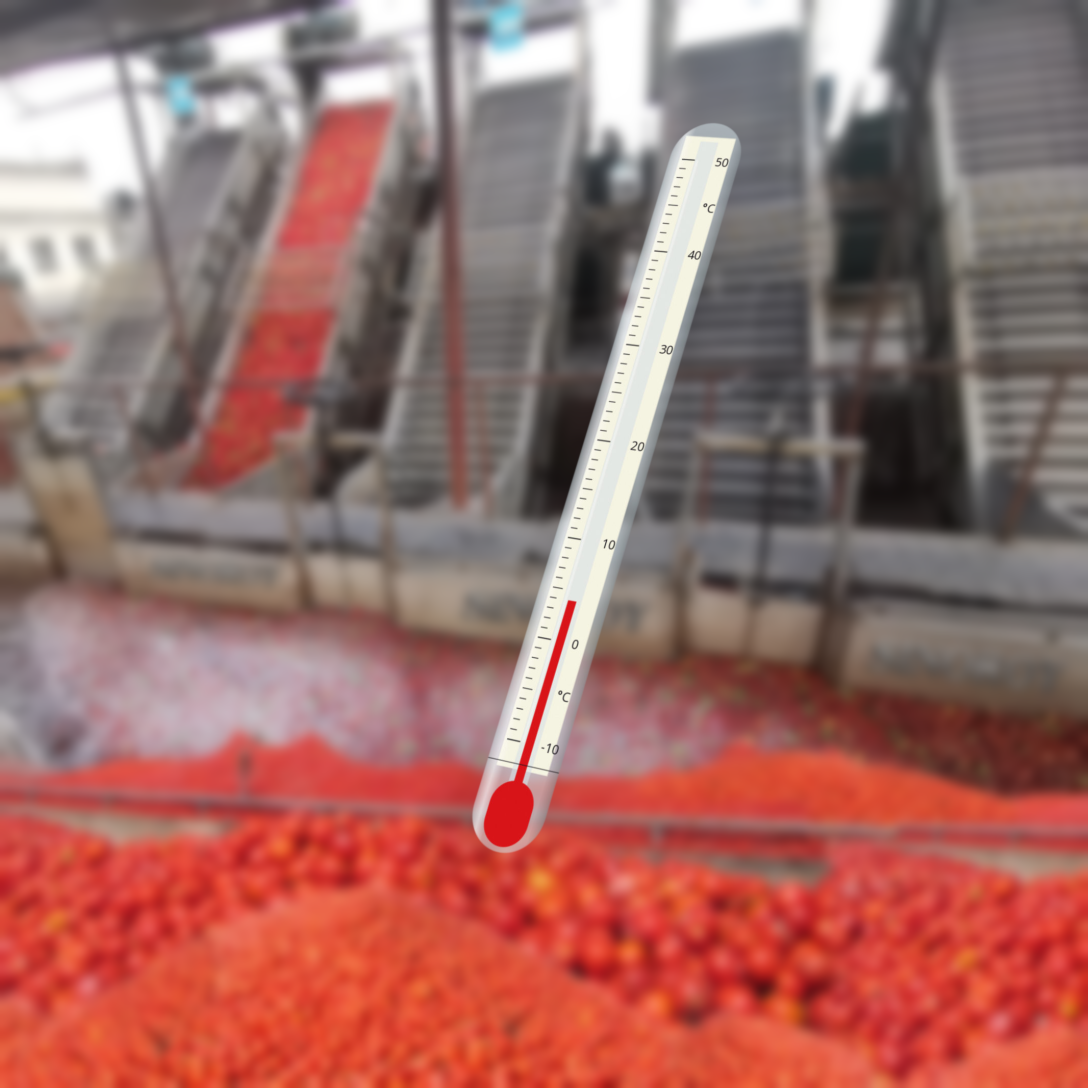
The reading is 4 °C
